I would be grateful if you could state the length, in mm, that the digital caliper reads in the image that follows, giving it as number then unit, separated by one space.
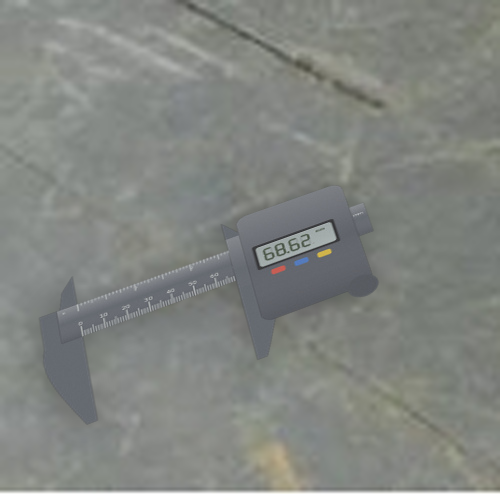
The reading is 68.62 mm
